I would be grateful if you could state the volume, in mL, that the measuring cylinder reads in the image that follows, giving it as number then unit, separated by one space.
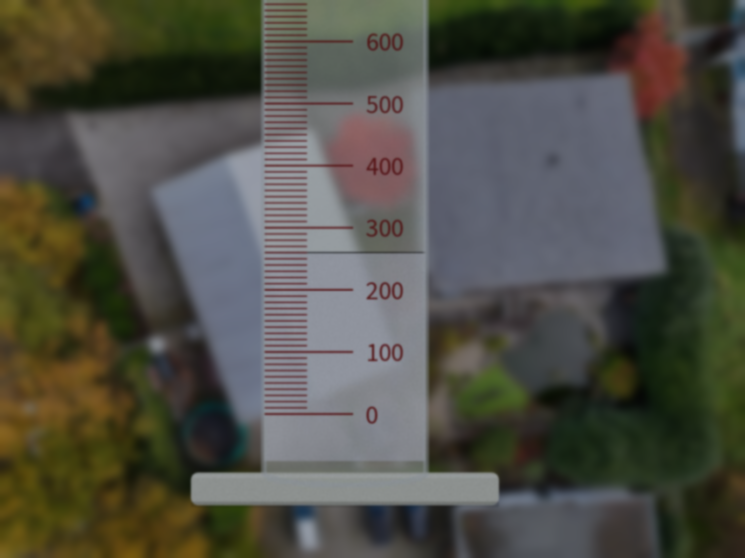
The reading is 260 mL
